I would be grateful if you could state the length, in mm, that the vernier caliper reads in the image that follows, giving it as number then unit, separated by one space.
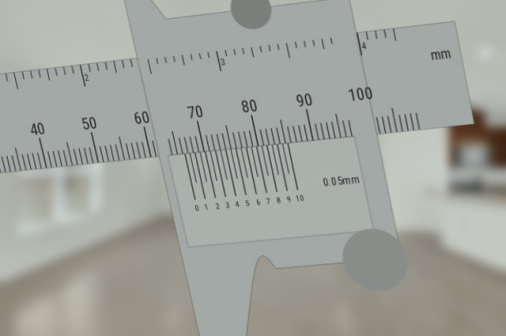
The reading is 66.4 mm
